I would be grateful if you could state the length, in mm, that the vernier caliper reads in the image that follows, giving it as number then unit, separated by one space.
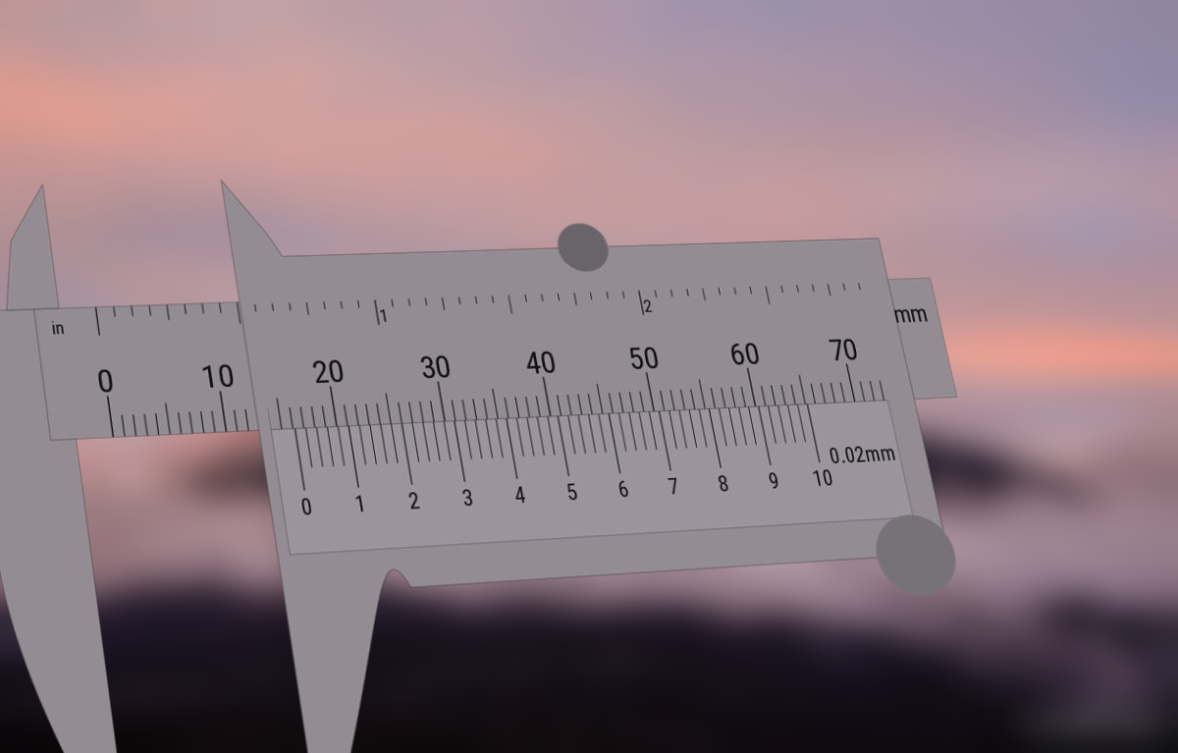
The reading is 16.2 mm
